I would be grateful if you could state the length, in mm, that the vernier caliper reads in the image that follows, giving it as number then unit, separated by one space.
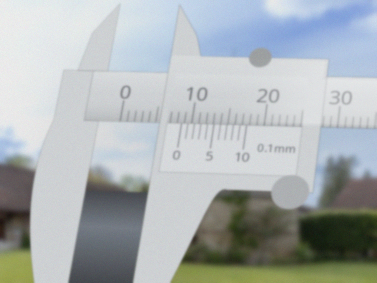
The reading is 8.6 mm
